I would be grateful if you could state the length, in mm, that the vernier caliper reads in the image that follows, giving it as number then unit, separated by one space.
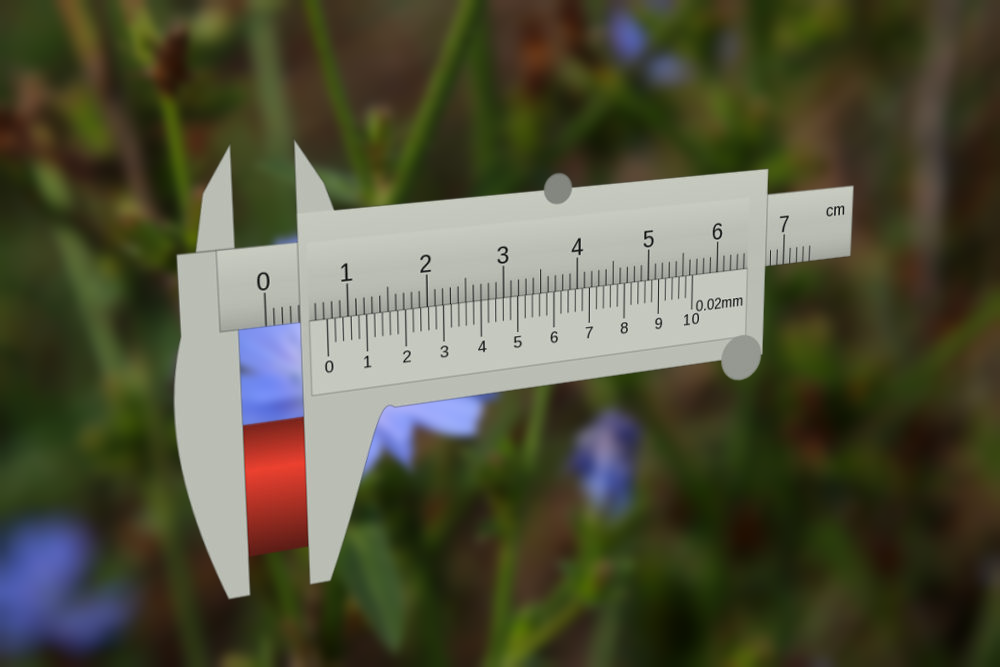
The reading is 7.4 mm
